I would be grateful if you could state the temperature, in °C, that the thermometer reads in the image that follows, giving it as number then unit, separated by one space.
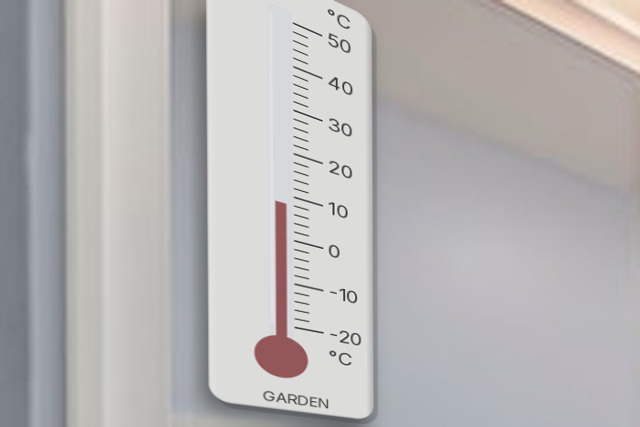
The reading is 8 °C
